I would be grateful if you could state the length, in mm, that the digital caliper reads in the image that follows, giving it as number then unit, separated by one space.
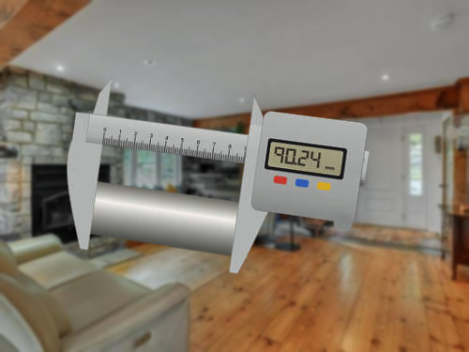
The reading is 90.24 mm
